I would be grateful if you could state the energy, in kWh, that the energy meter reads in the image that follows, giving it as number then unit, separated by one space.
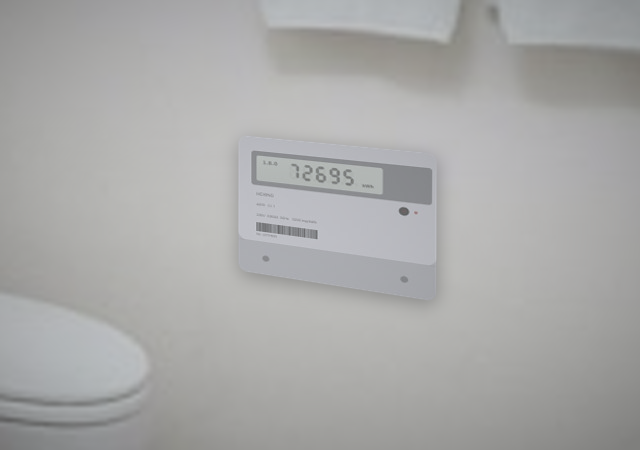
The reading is 72695 kWh
